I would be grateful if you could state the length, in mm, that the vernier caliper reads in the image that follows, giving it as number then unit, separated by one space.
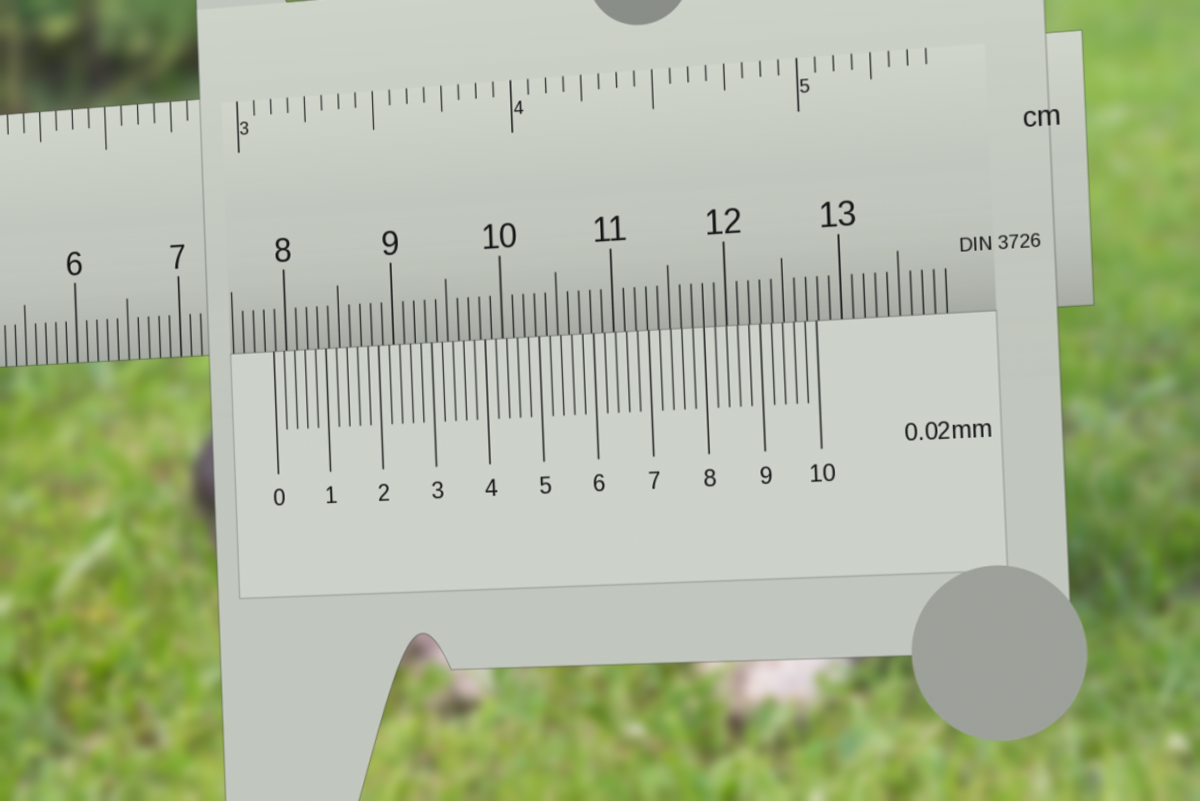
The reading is 78.8 mm
